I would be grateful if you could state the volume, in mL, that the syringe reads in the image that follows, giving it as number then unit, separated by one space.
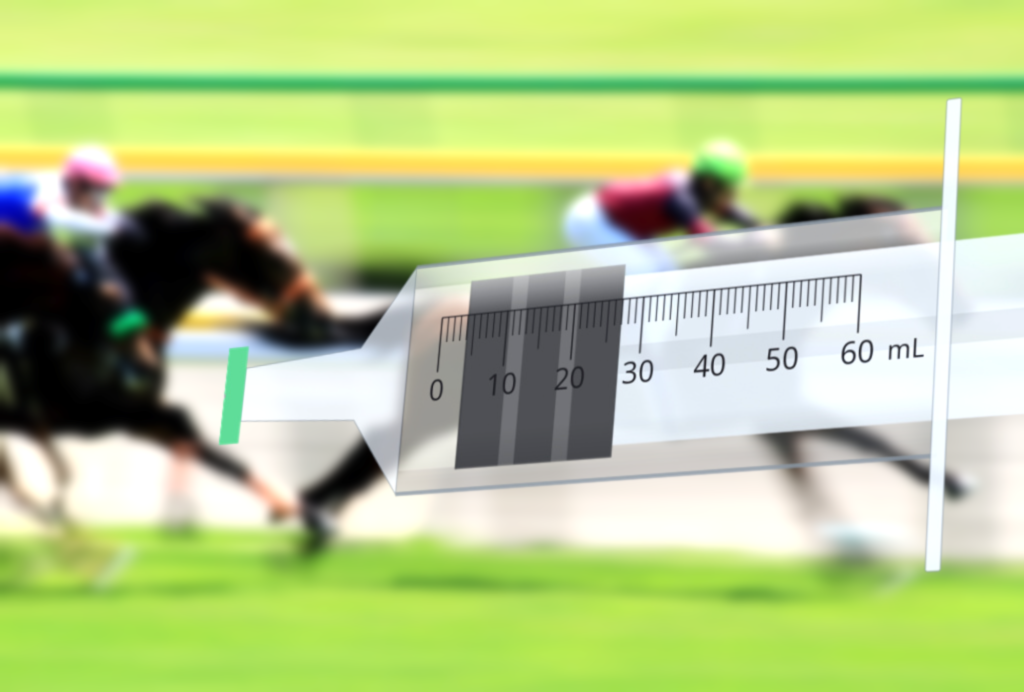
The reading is 4 mL
